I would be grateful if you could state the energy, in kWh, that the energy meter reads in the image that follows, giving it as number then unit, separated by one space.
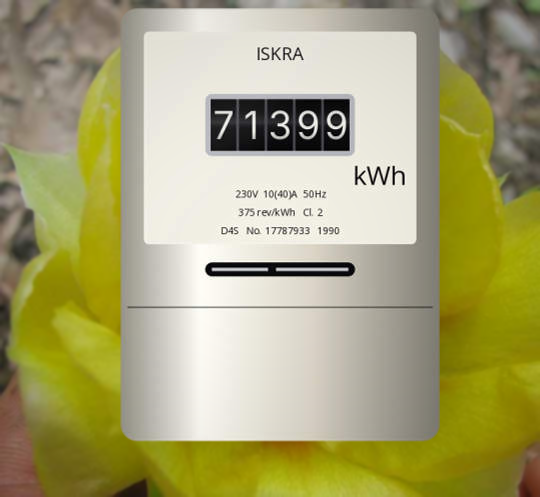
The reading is 71399 kWh
